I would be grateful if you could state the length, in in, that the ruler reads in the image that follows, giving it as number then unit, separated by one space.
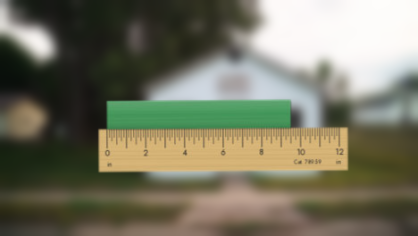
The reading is 9.5 in
